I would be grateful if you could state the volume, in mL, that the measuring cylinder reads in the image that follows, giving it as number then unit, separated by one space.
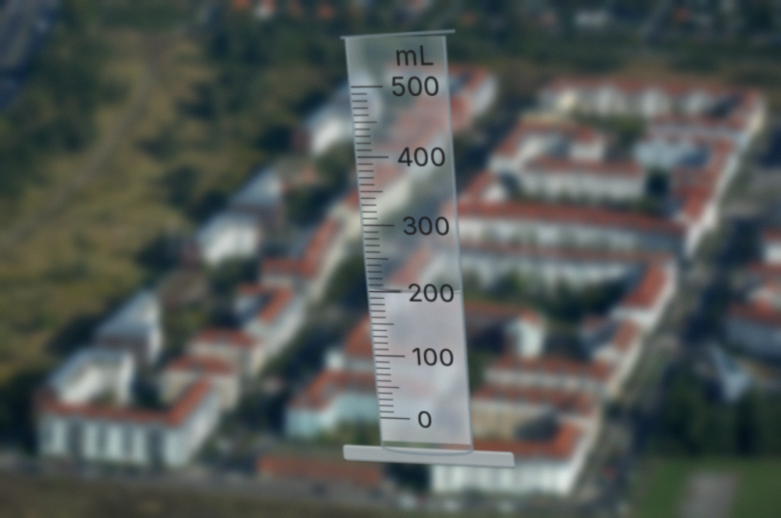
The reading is 200 mL
